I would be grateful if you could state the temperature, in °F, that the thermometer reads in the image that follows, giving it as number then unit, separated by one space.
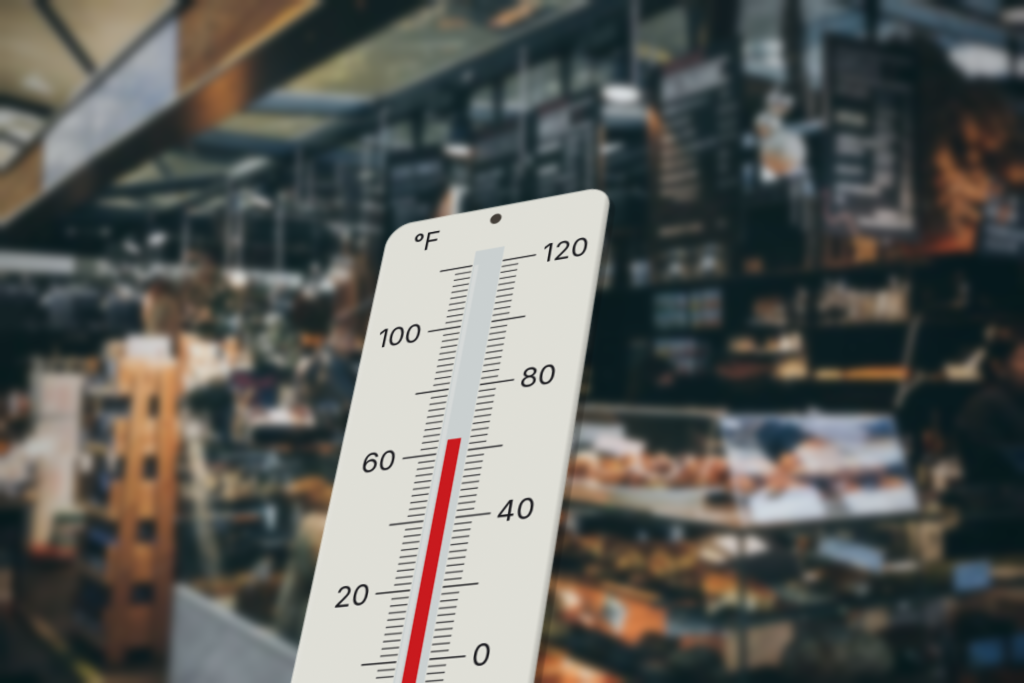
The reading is 64 °F
